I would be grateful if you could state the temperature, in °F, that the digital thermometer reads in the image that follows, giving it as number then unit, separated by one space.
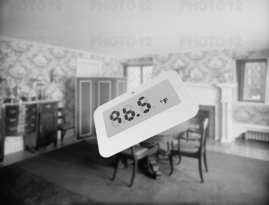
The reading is 96.5 °F
